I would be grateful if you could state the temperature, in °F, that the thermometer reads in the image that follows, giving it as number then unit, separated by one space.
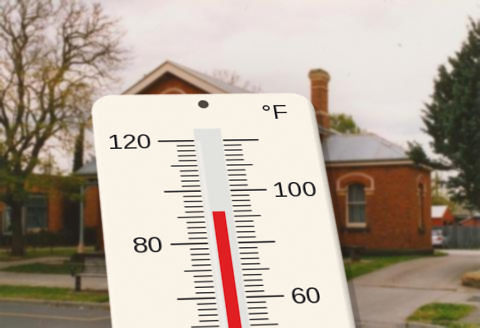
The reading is 92 °F
